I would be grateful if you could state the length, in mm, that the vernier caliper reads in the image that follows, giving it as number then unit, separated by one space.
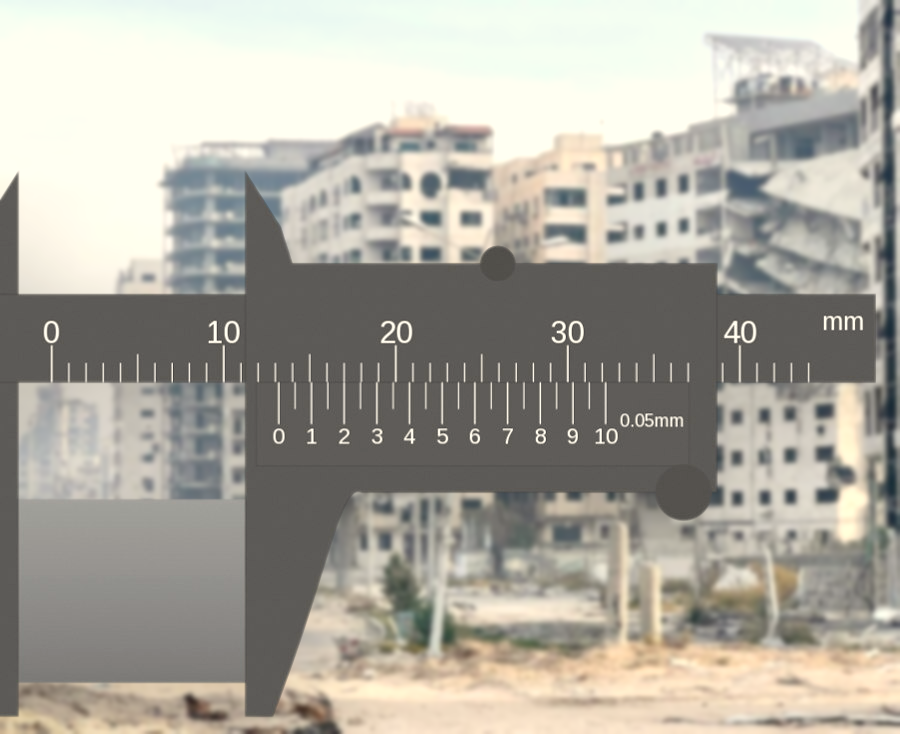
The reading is 13.2 mm
